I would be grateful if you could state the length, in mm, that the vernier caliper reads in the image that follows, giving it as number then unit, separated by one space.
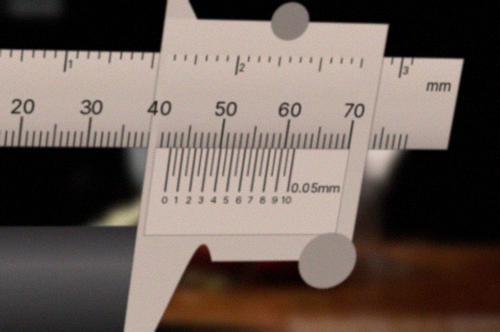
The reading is 42.5 mm
